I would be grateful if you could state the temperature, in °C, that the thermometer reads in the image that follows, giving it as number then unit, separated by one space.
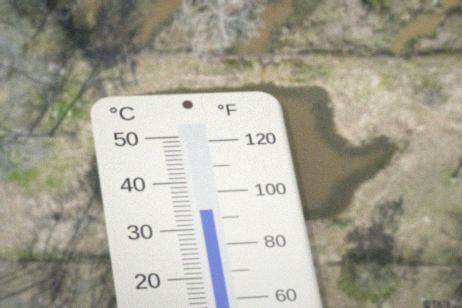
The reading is 34 °C
